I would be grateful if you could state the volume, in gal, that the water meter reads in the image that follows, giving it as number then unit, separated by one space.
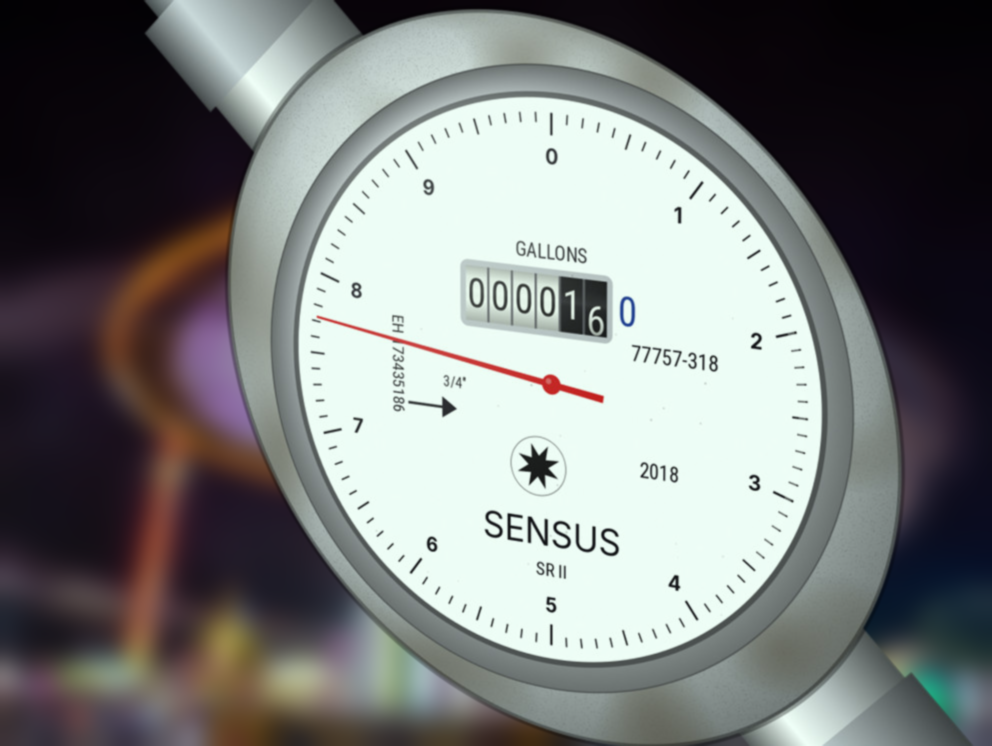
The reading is 157.7 gal
